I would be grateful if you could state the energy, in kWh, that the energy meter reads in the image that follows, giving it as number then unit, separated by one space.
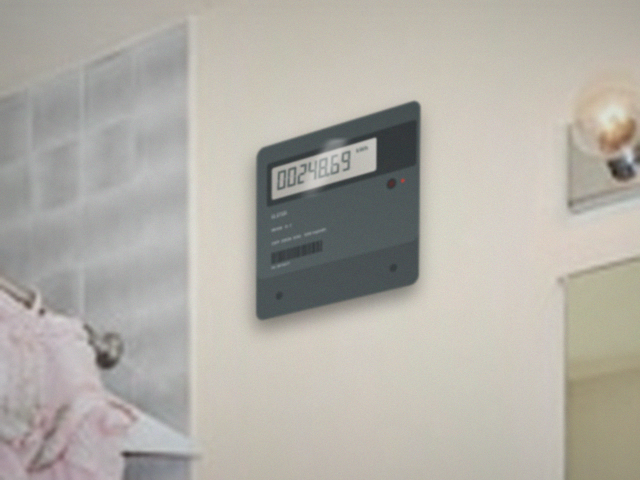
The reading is 248.69 kWh
